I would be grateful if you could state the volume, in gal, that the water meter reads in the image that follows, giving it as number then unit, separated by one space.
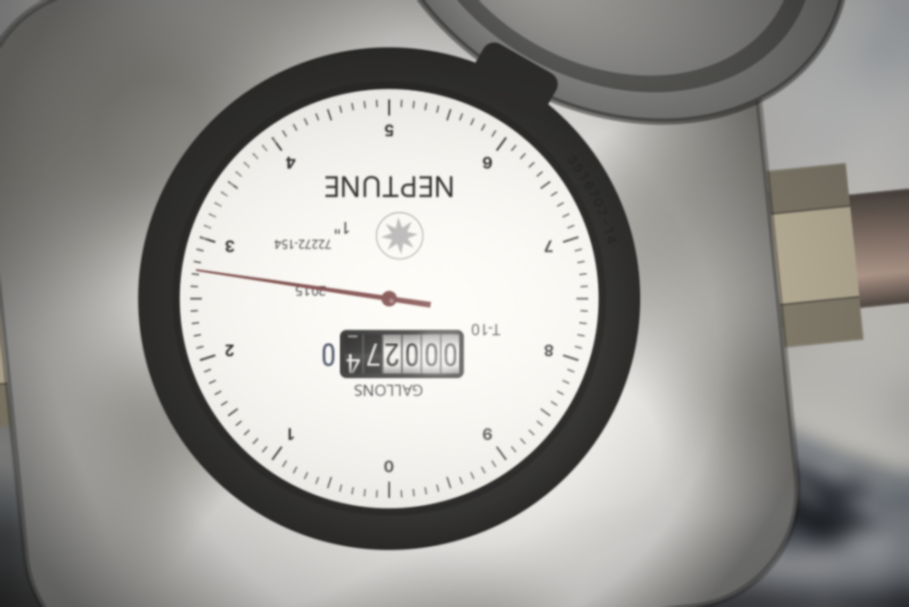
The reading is 2742.7 gal
